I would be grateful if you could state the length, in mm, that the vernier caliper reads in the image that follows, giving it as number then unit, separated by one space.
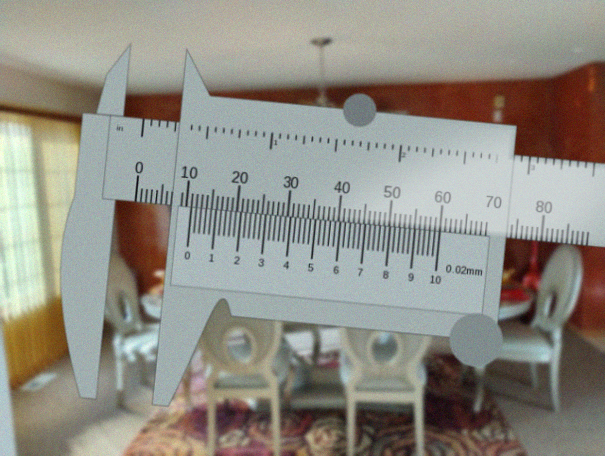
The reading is 11.0 mm
